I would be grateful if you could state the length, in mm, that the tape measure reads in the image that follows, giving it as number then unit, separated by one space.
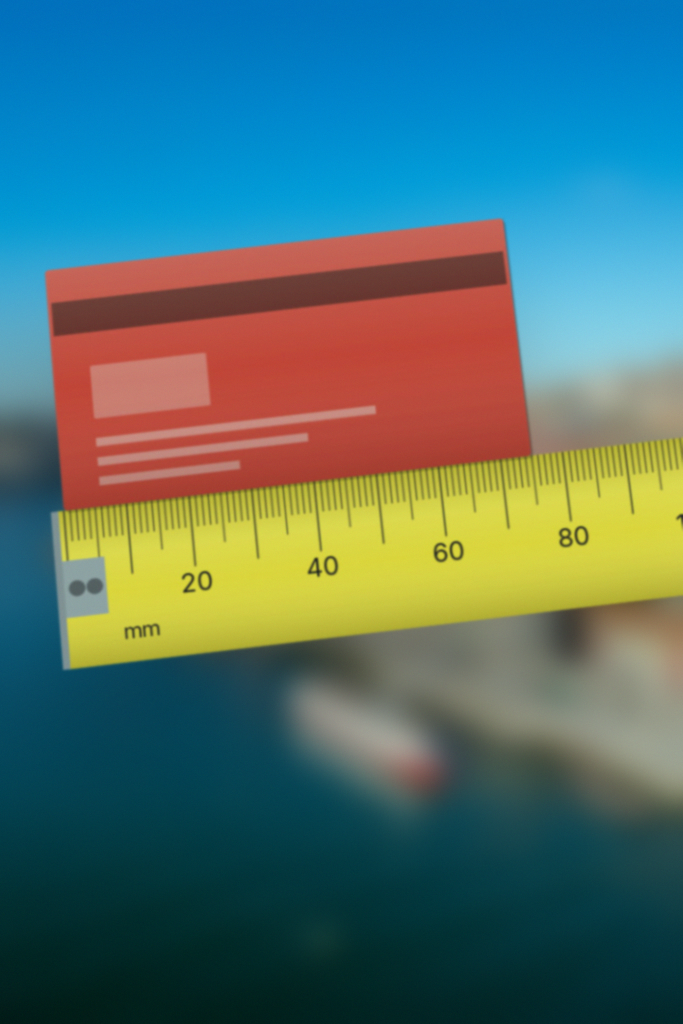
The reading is 75 mm
